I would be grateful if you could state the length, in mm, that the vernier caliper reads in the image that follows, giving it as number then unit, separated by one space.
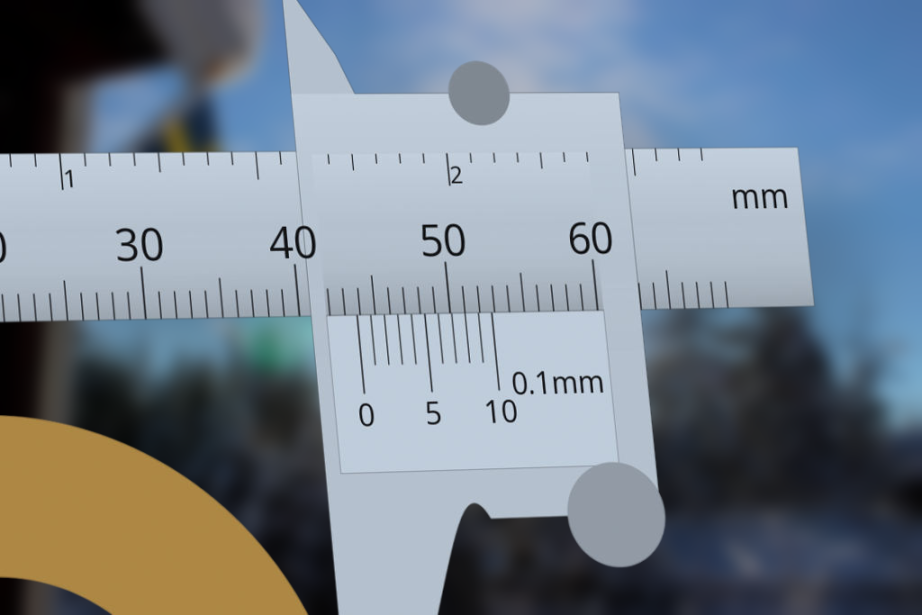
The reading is 43.8 mm
